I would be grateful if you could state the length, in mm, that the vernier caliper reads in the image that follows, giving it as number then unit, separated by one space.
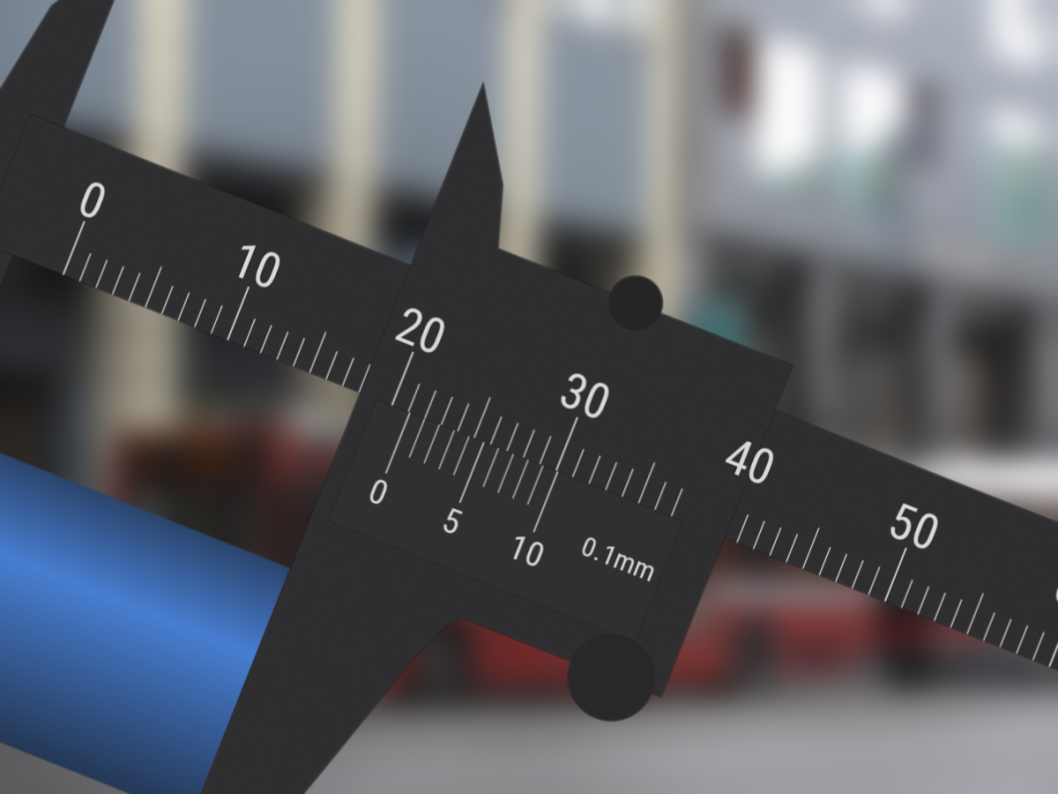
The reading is 21.1 mm
